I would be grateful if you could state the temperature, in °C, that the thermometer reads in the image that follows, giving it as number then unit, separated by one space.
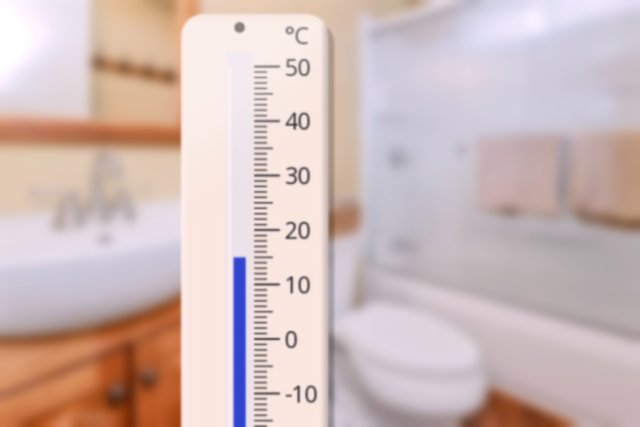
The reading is 15 °C
